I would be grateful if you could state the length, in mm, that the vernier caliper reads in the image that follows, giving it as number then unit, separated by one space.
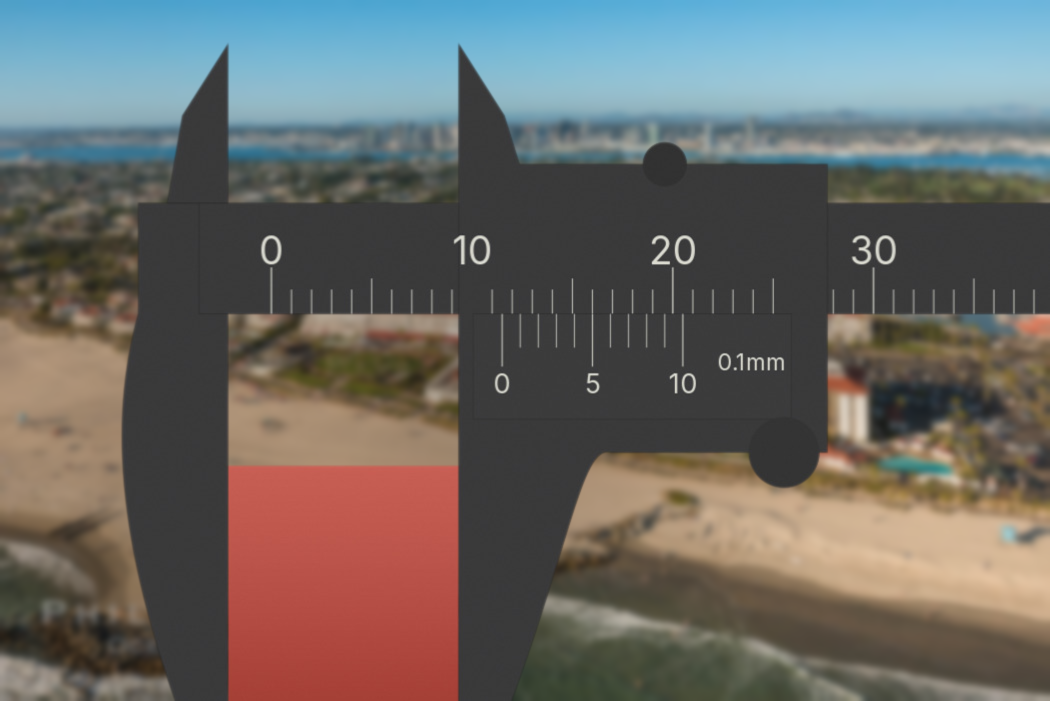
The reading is 11.5 mm
